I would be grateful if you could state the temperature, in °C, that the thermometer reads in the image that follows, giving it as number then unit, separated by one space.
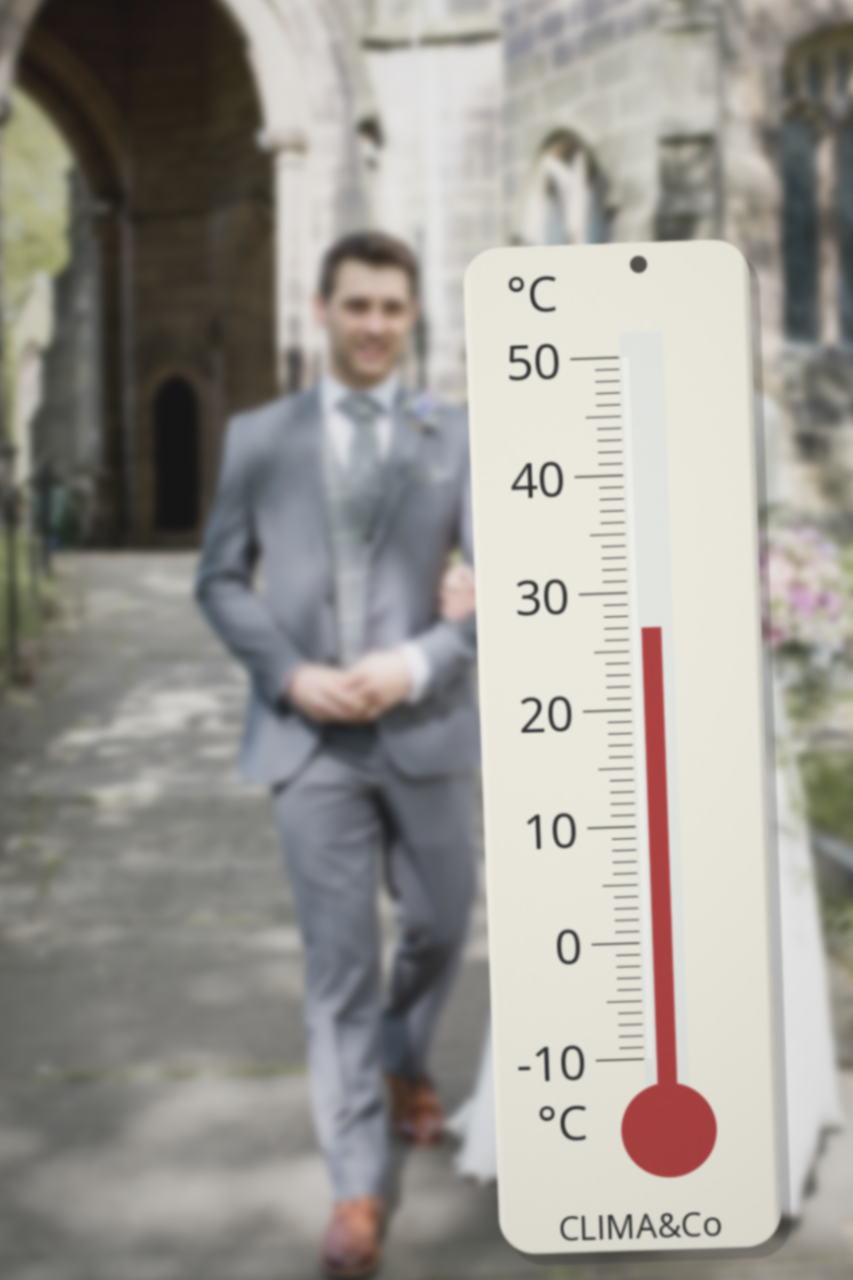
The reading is 27 °C
